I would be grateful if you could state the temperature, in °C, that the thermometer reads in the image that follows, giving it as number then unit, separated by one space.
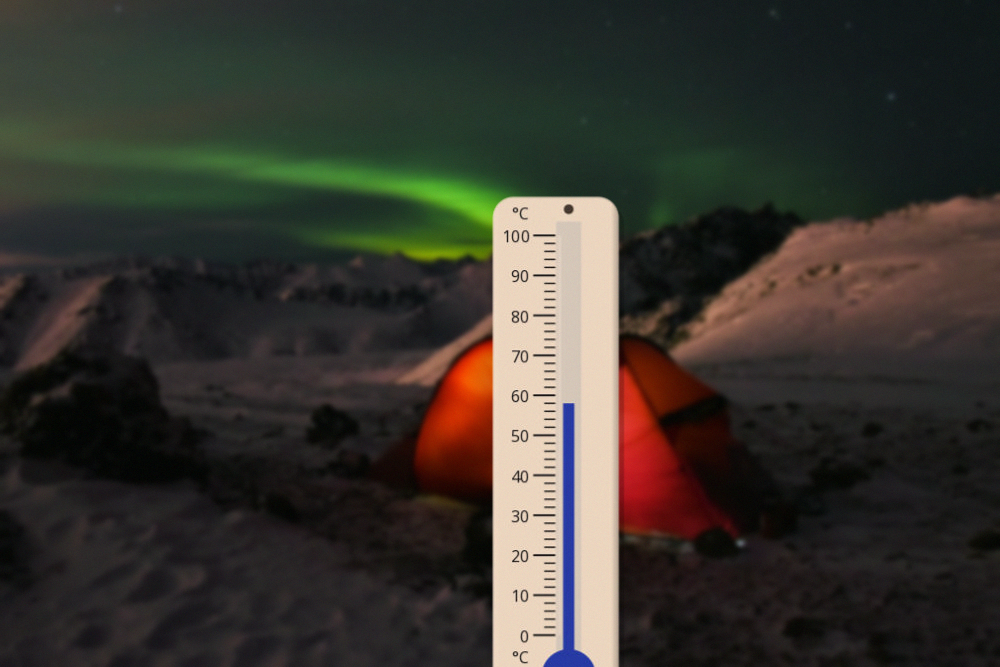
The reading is 58 °C
